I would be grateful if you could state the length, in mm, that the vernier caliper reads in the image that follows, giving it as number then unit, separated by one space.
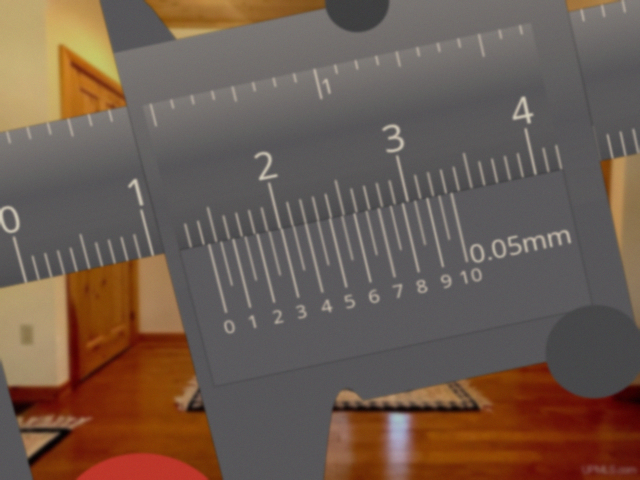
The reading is 14.4 mm
